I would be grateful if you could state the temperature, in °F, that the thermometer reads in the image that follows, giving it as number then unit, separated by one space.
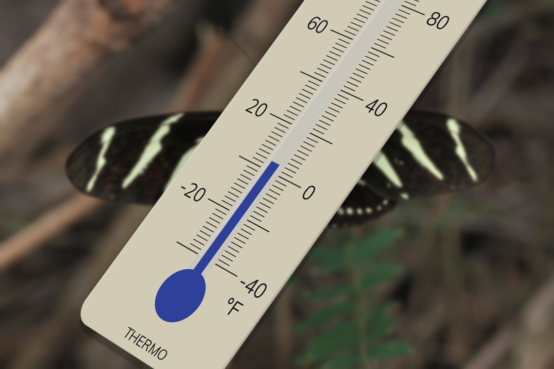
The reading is 4 °F
